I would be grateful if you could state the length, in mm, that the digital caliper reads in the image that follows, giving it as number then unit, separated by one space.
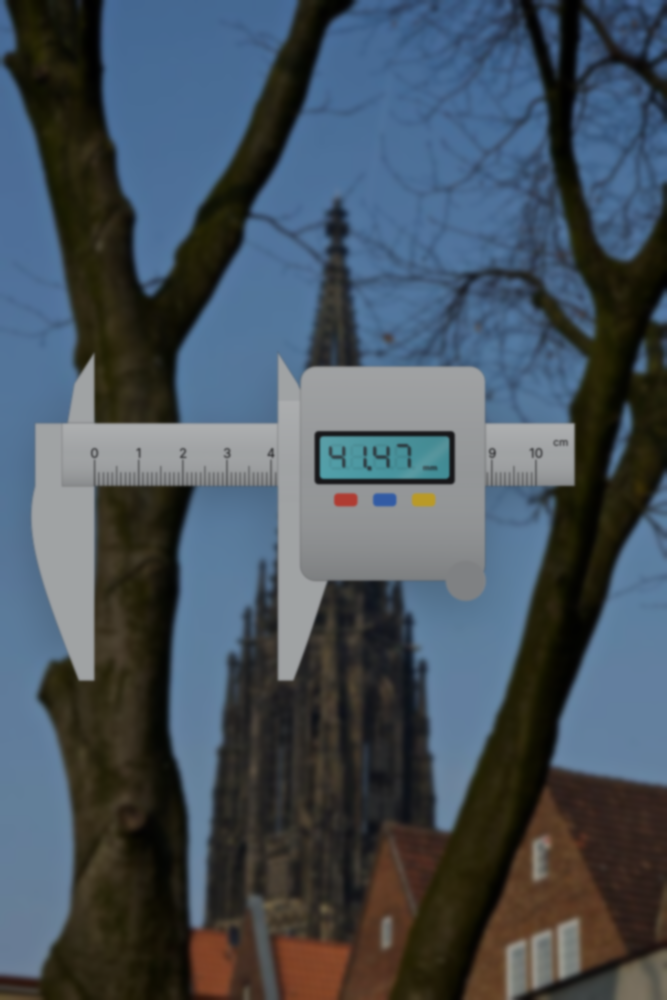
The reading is 41.47 mm
